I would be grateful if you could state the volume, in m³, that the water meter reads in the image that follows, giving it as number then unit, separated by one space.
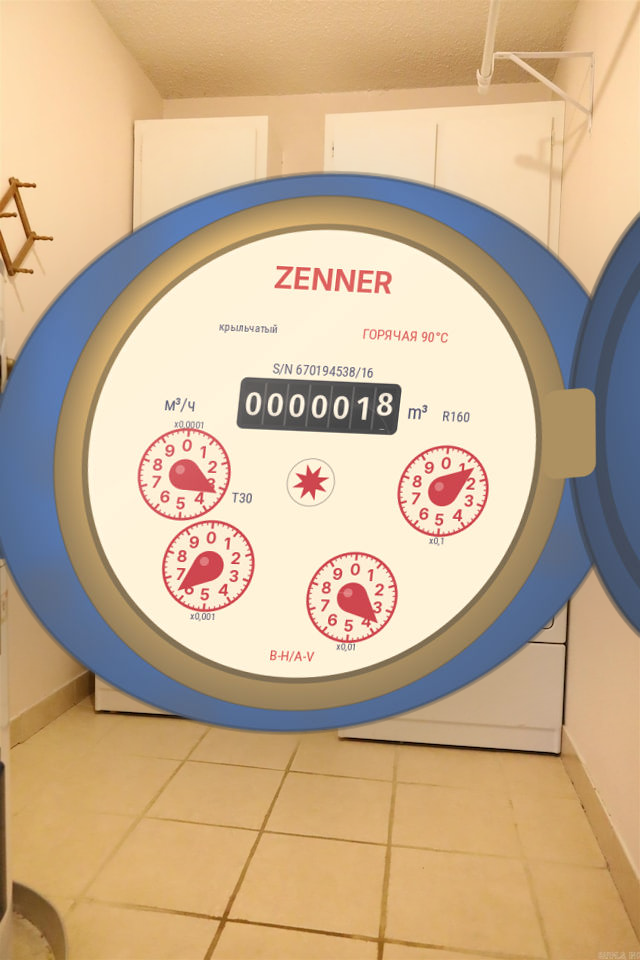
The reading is 18.1363 m³
